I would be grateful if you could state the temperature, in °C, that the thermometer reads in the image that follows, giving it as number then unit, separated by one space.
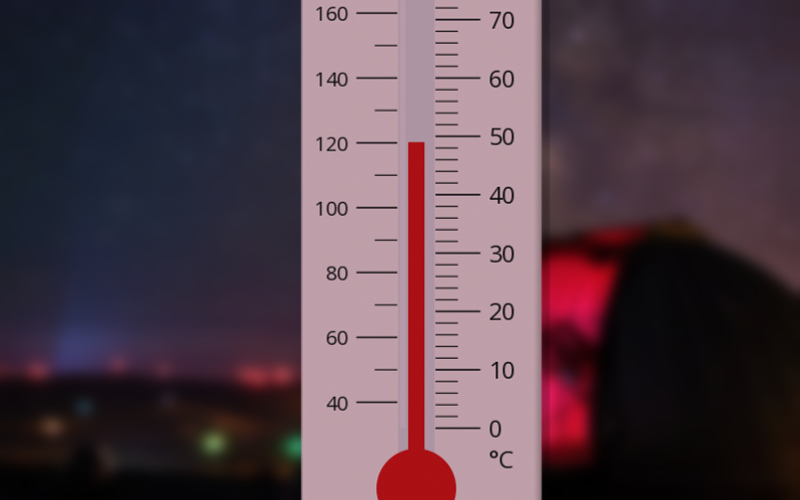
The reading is 49 °C
